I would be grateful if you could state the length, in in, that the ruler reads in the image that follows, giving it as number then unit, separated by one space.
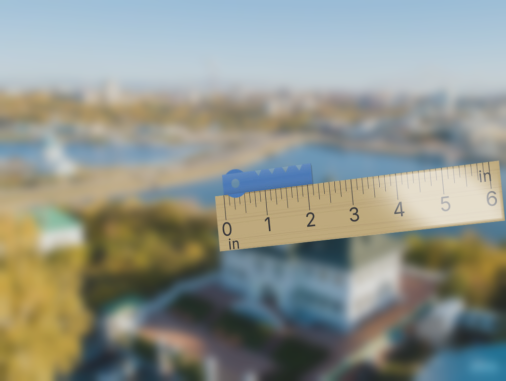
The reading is 2.125 in
